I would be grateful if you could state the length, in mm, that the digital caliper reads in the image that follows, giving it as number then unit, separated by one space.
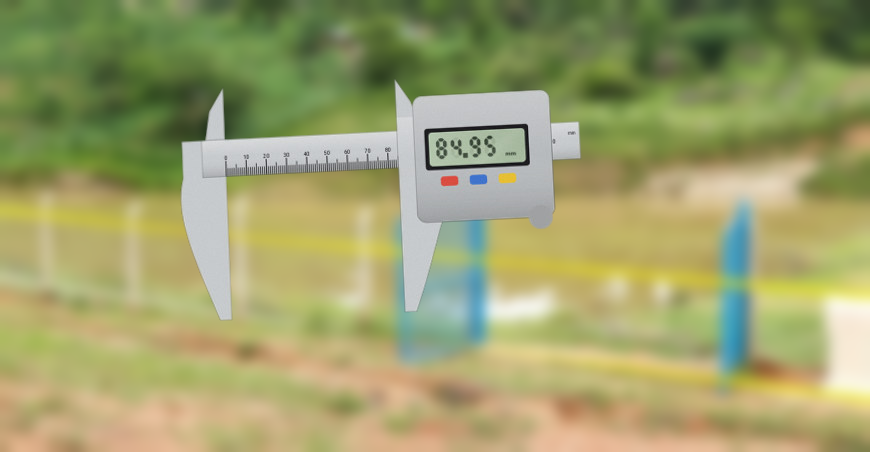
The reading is 84.95 mm
